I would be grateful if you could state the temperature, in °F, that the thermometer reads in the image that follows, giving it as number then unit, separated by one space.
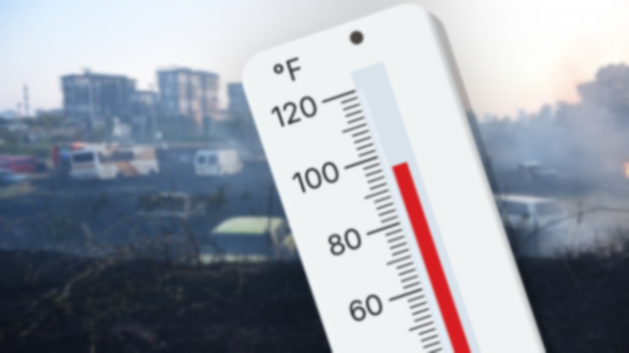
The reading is 96 °F
